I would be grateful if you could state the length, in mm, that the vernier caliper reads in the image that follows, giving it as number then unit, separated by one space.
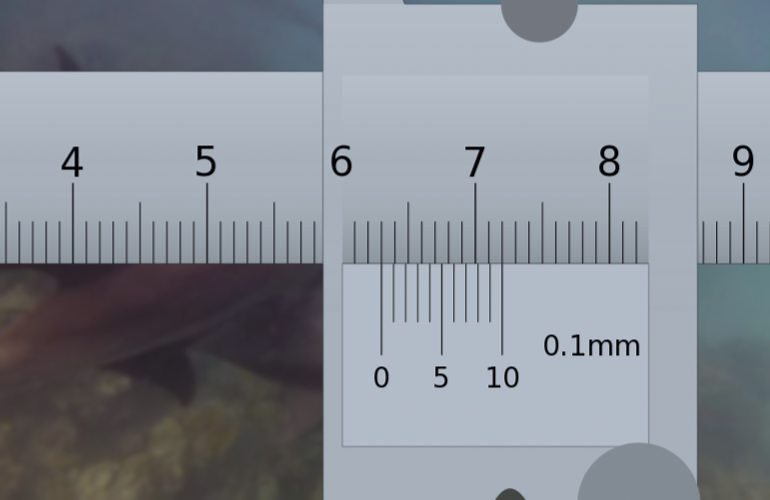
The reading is 63.0 mm
